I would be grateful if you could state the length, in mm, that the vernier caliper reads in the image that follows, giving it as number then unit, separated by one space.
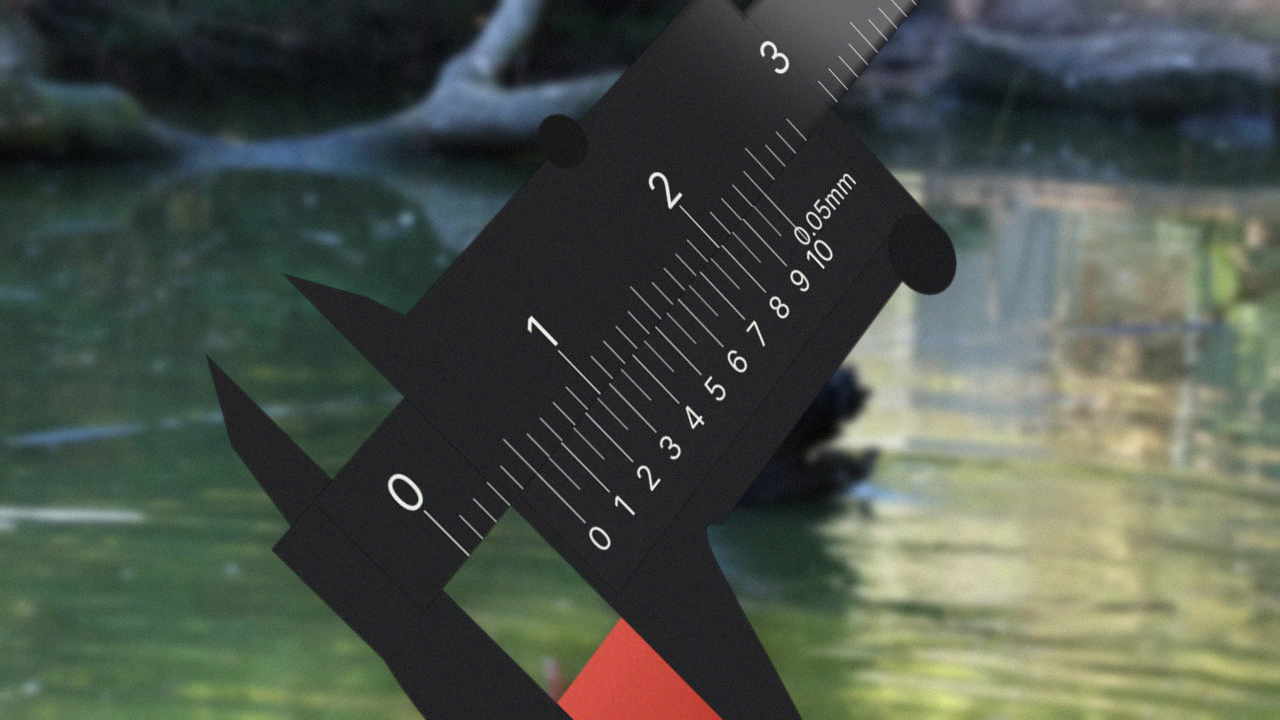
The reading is 5.0 mm
